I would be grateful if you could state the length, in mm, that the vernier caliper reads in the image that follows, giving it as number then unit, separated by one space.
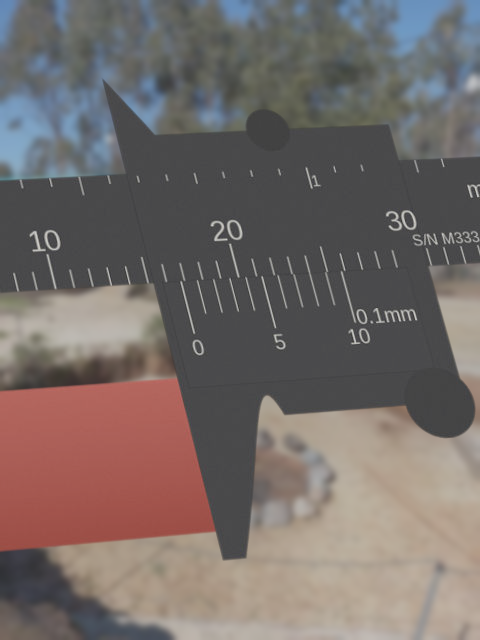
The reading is 16.8 mm
